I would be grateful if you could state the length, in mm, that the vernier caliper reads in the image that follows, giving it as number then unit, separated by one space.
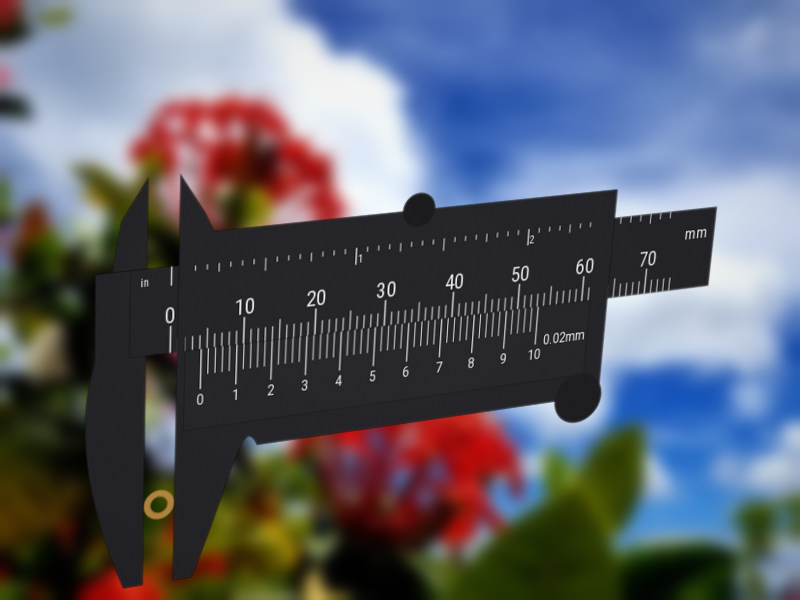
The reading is 4.2 mm
